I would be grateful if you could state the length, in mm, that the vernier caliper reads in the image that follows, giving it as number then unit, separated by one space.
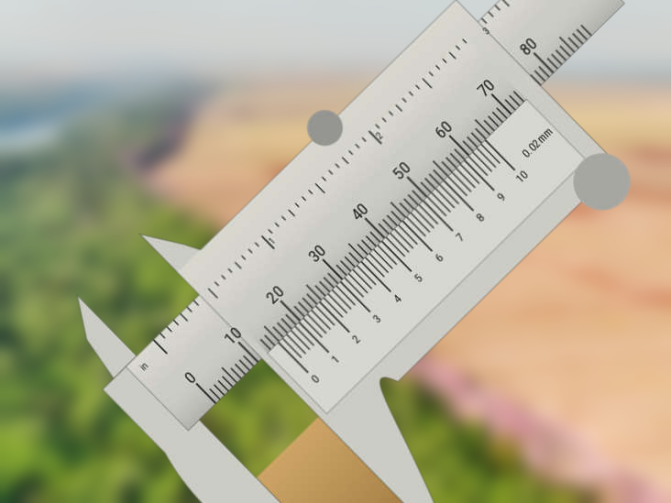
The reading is 14.8 mm
